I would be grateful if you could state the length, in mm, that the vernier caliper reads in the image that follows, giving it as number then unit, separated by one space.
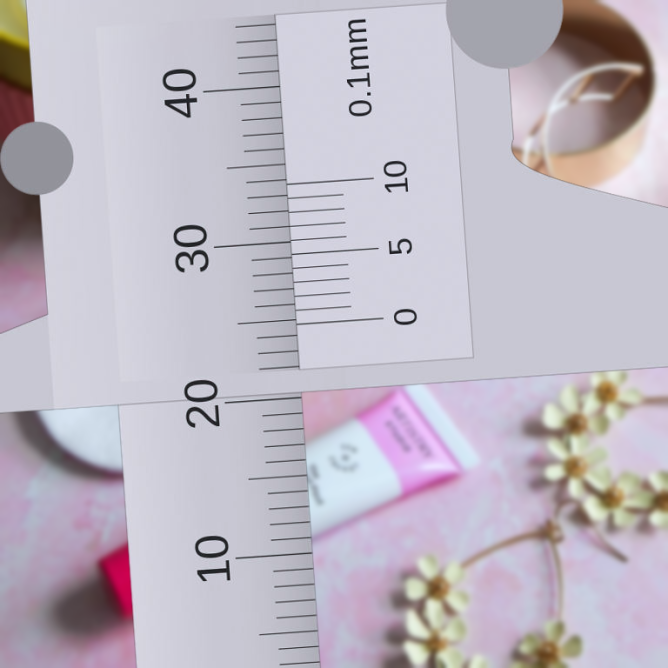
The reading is 24.7 mm
